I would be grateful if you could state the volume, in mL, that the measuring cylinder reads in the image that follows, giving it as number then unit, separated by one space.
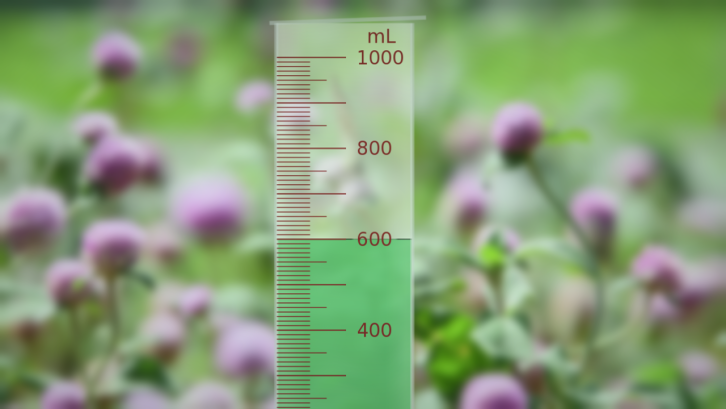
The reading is 600 mL
